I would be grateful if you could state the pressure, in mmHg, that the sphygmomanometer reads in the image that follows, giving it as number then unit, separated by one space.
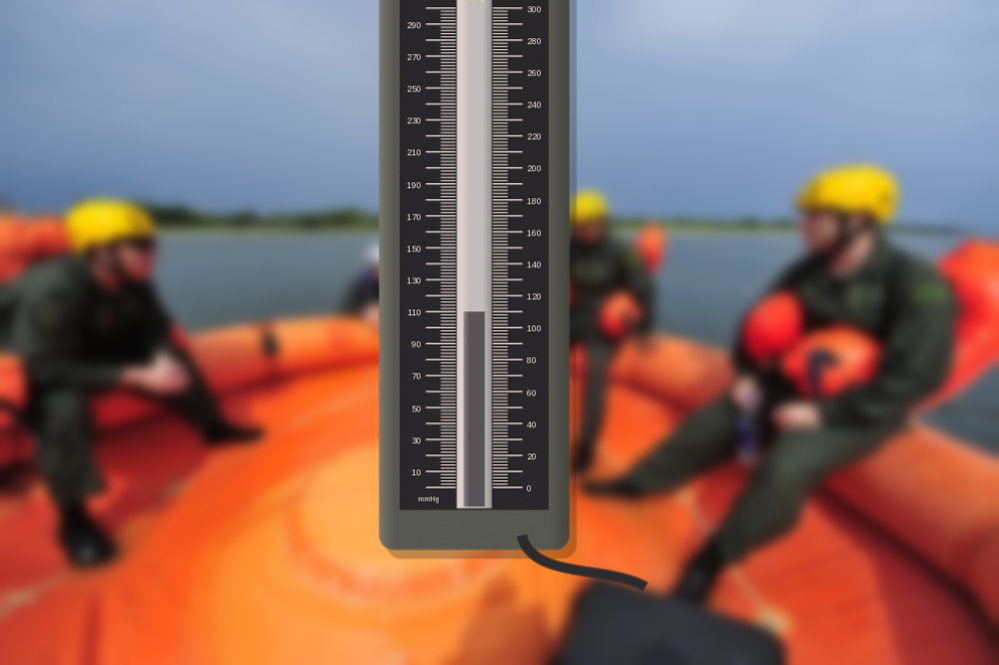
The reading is 110 mmHg
